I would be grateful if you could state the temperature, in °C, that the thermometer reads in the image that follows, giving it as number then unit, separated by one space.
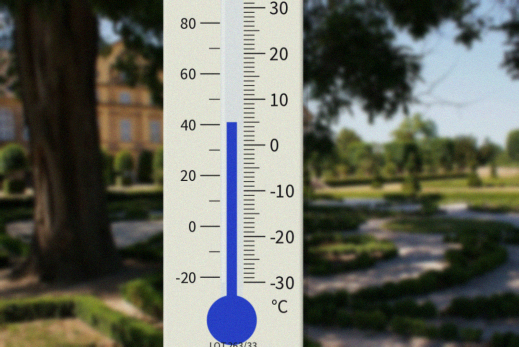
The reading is 5 °C
